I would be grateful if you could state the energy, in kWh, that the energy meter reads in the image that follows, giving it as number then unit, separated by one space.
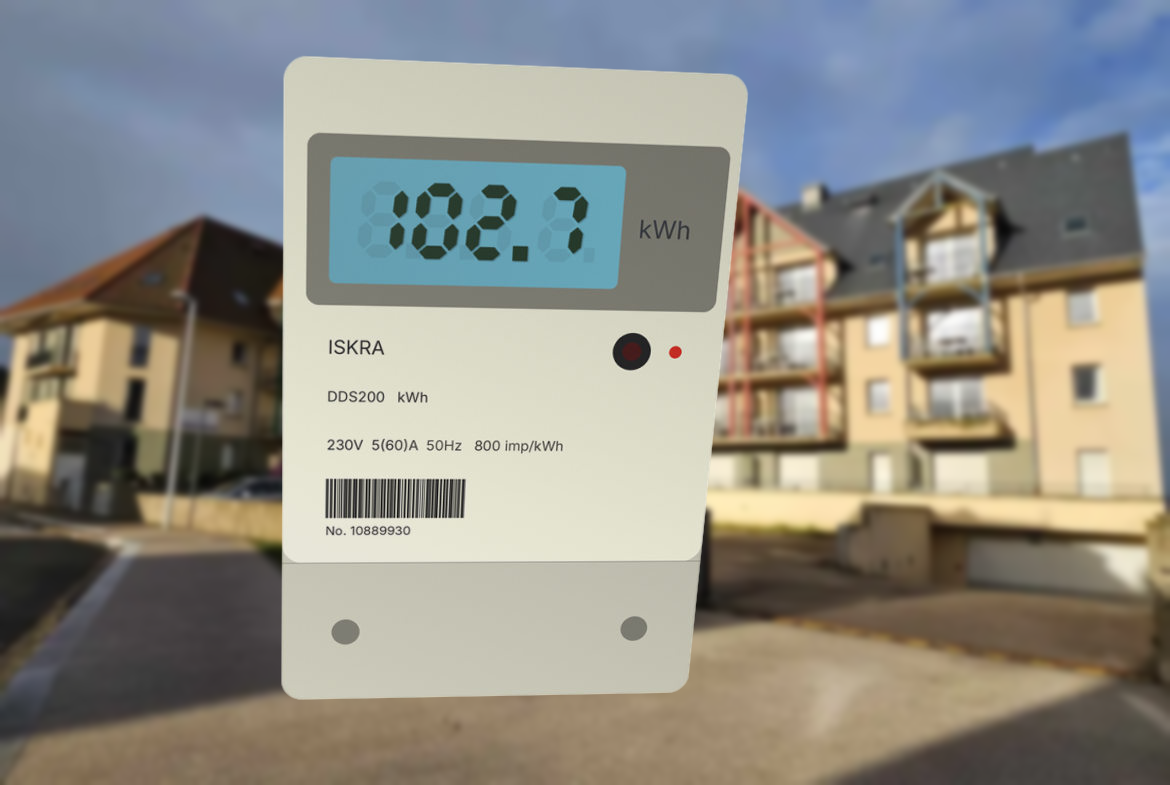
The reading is 102.7 kWh
